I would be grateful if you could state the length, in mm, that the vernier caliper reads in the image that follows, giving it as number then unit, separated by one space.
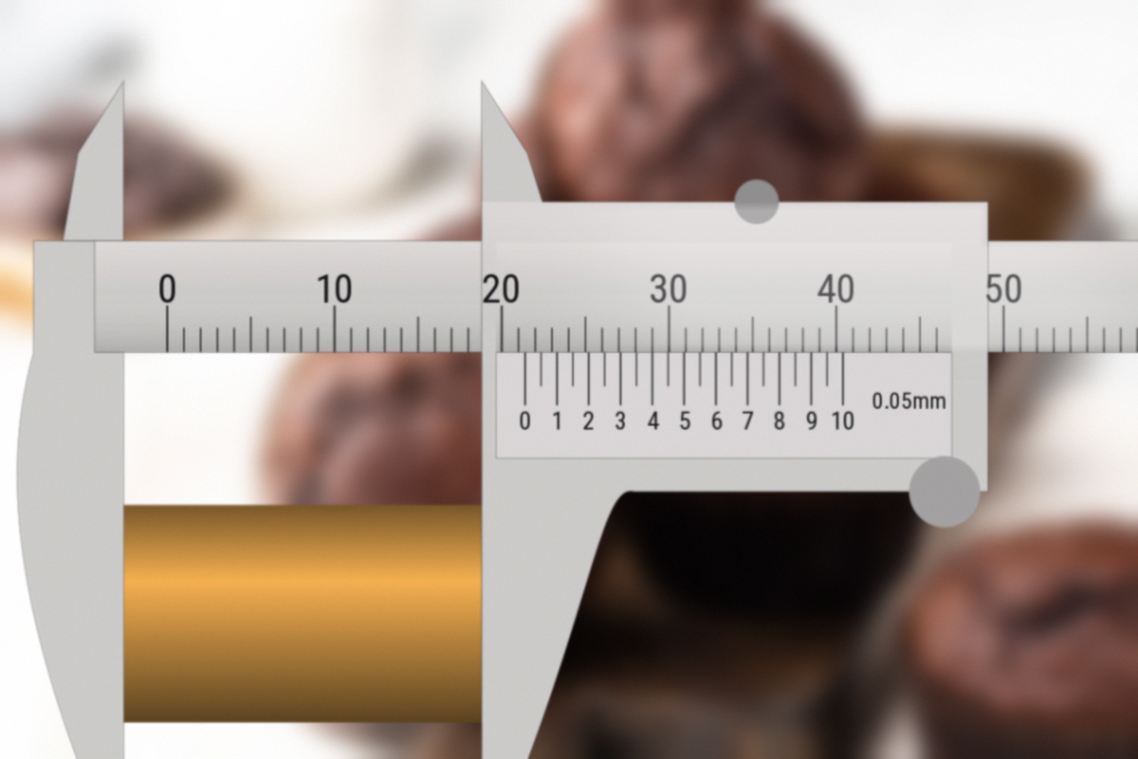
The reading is 21.4 mm
